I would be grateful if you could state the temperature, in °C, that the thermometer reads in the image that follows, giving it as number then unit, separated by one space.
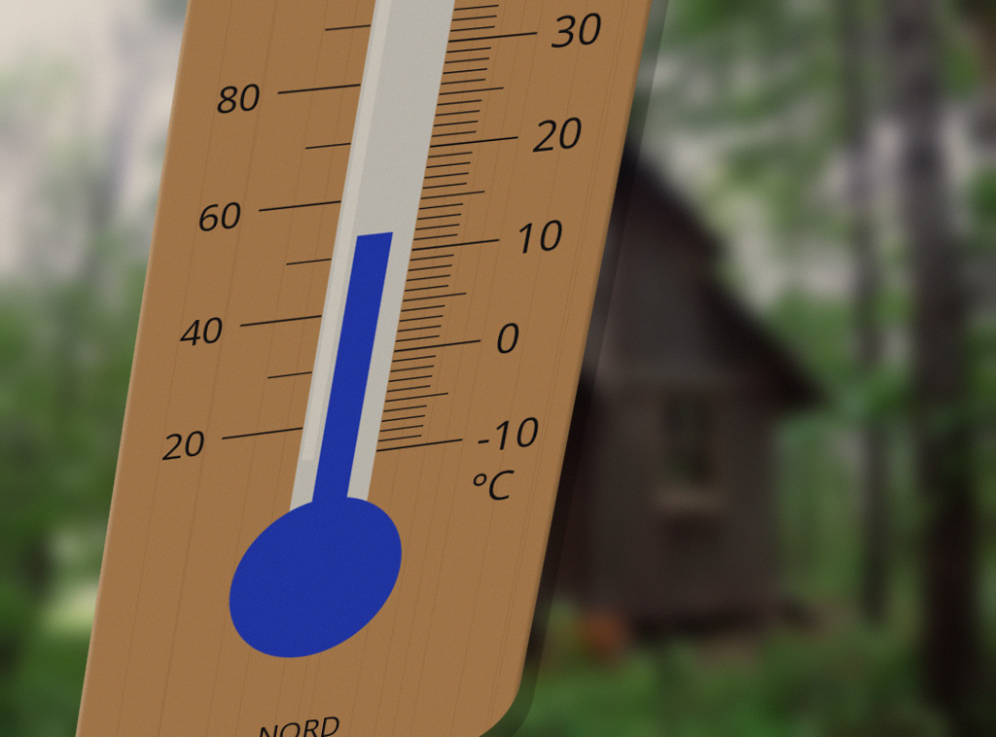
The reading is 12 °C
